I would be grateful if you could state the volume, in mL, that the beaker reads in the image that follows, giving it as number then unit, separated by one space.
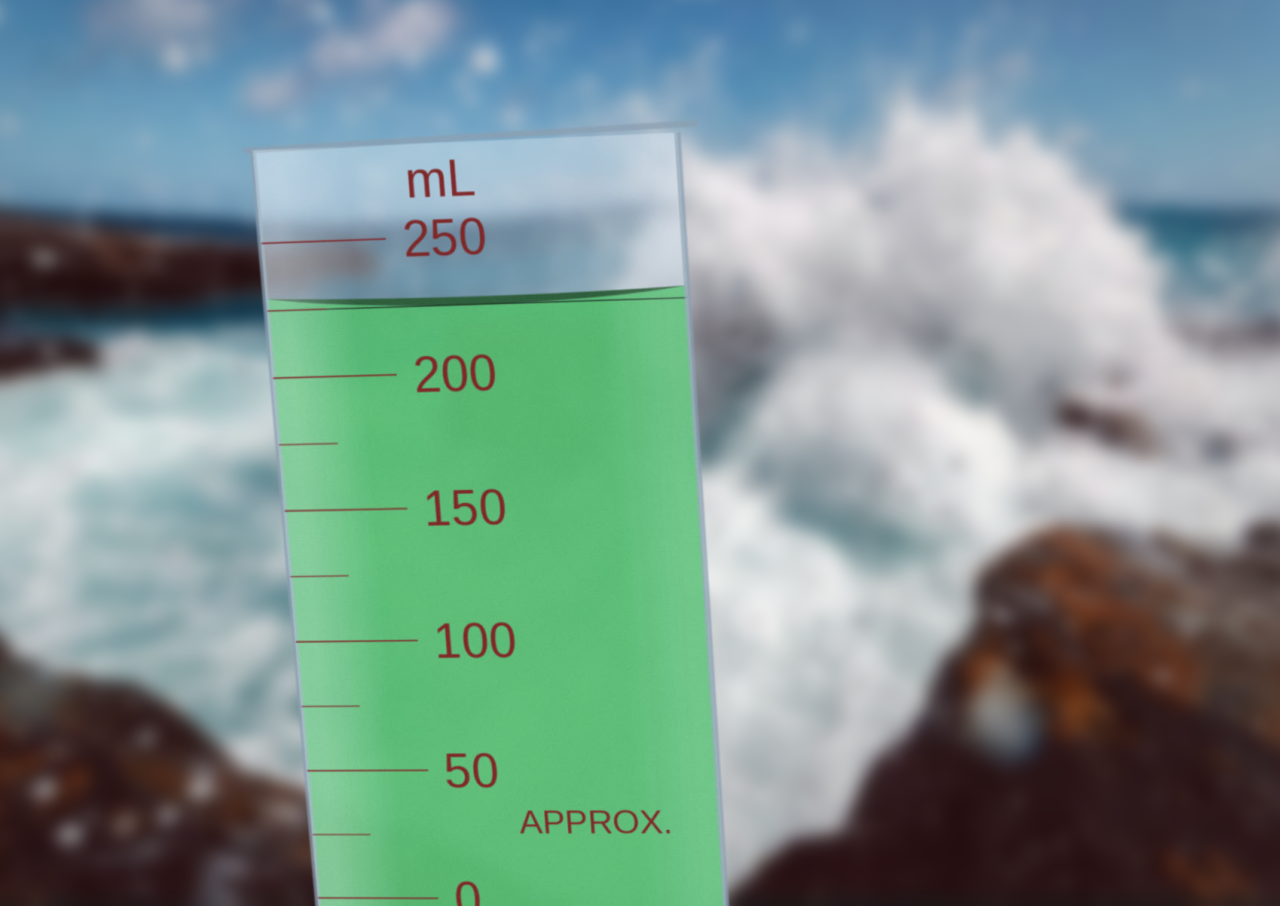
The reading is 225 mL
